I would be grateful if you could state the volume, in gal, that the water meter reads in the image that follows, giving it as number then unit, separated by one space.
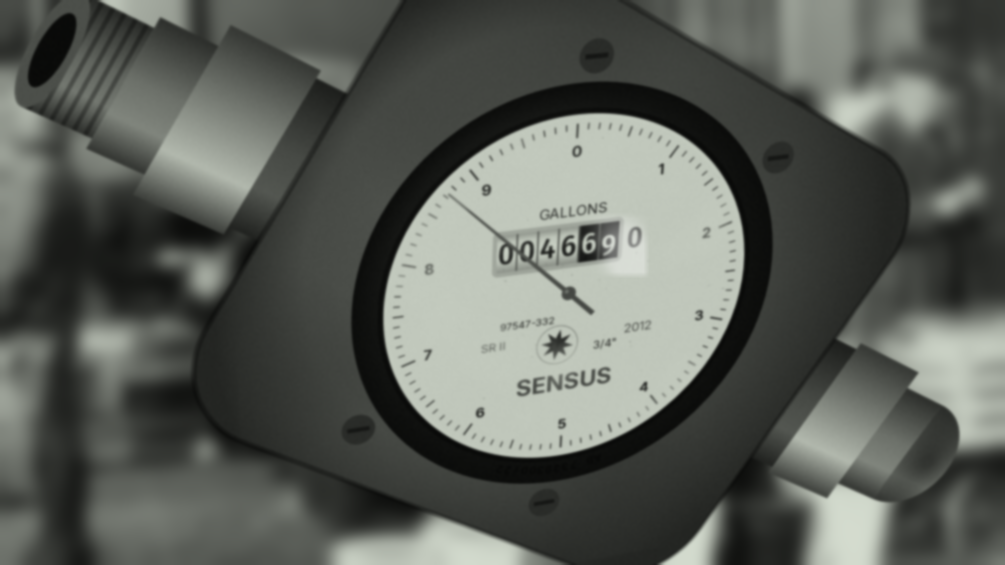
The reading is 46688.7 gal
